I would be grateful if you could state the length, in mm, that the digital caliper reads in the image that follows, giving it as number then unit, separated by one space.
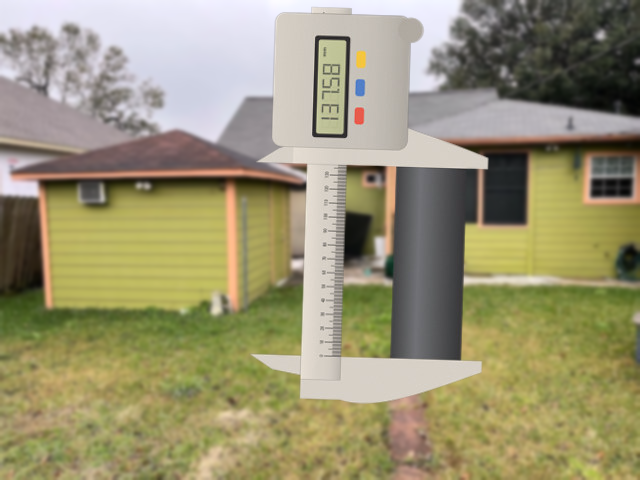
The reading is 137.58 mm
